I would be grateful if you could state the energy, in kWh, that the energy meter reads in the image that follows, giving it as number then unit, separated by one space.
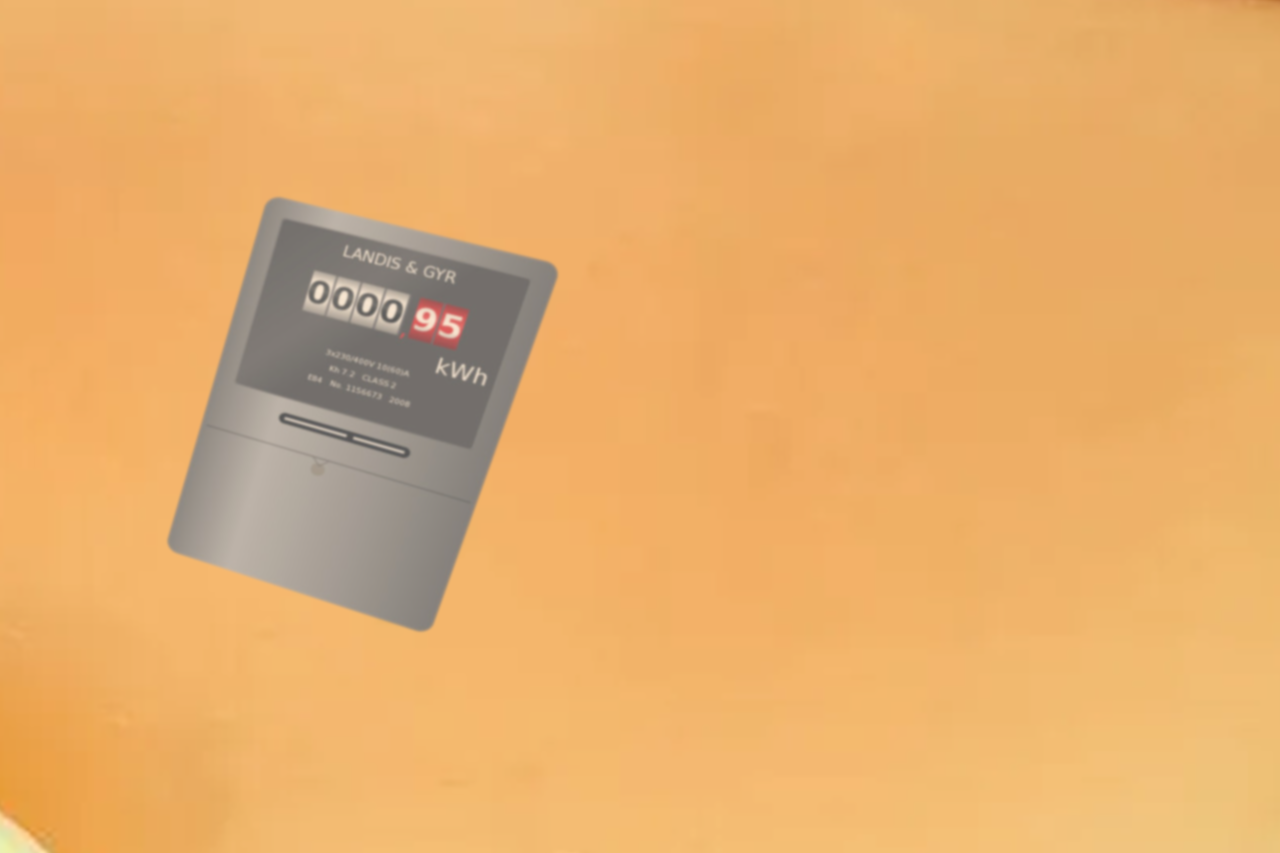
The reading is 0.95 kWh
